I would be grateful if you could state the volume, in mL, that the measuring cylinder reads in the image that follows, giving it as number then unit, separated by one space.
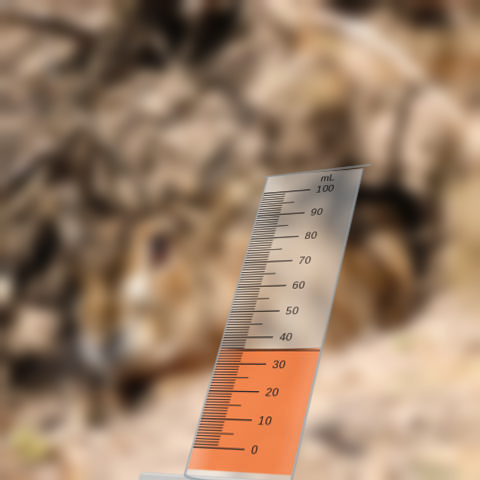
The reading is 35 mL
